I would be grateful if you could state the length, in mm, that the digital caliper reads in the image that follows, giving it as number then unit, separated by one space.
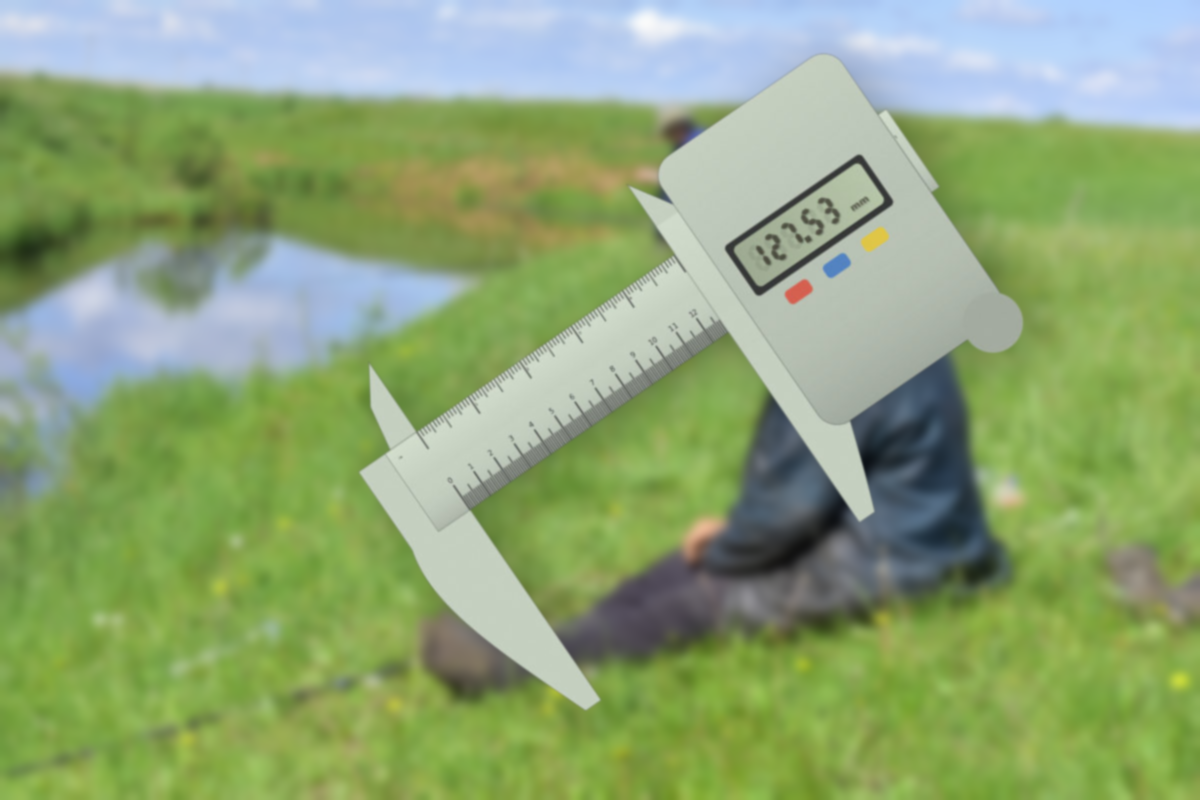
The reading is 127.53 mm
